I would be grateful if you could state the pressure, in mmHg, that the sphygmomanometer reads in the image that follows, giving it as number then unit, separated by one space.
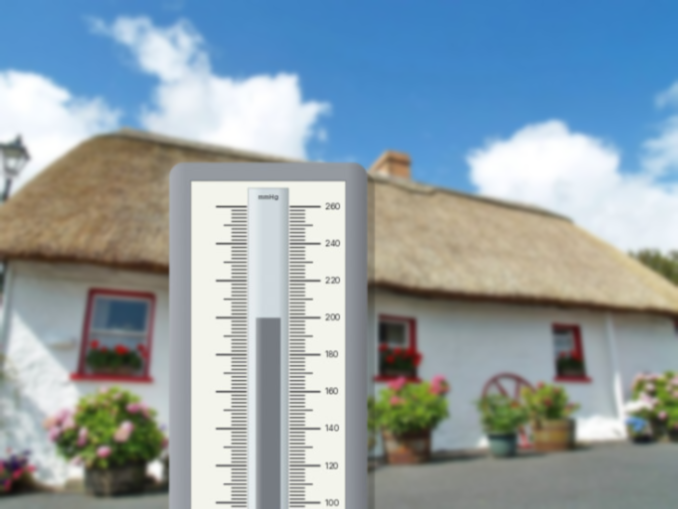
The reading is 200 mmHg
